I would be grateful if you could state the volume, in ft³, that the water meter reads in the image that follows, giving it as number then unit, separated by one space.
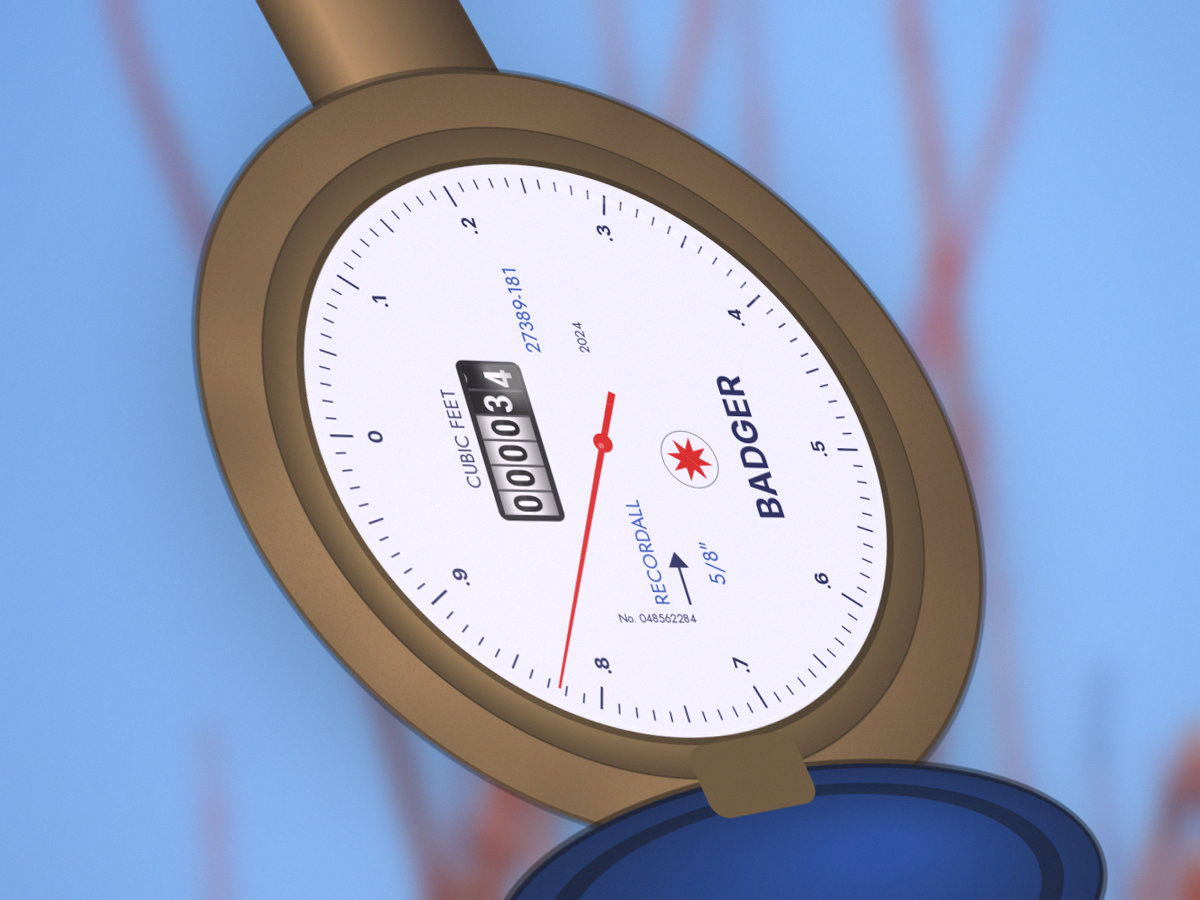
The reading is 33.82 ft³
